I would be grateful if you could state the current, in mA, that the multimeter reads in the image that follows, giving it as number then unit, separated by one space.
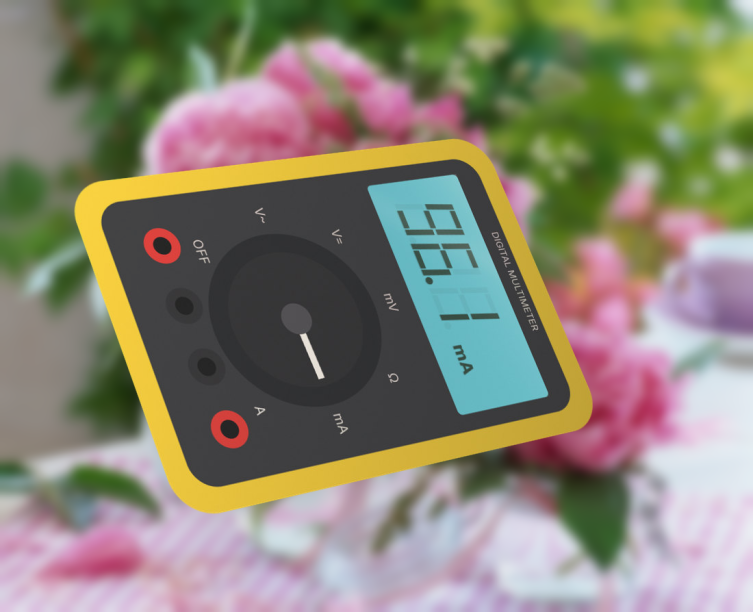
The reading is 96.1 mA
